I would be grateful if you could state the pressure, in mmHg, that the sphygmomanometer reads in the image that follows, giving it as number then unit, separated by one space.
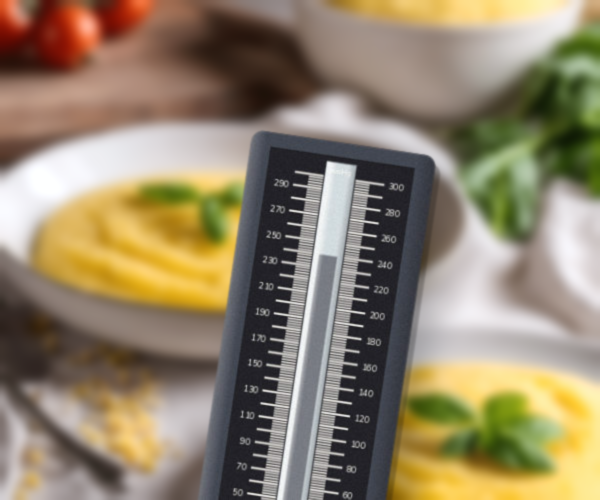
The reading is 240 mmHg
